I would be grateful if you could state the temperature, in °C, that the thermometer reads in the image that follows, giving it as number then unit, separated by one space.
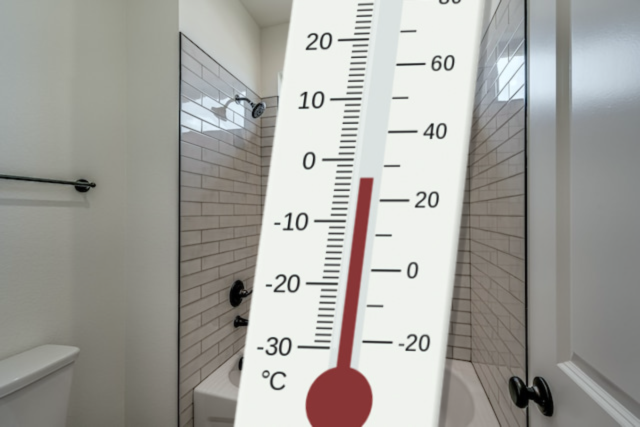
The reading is -3 °C
